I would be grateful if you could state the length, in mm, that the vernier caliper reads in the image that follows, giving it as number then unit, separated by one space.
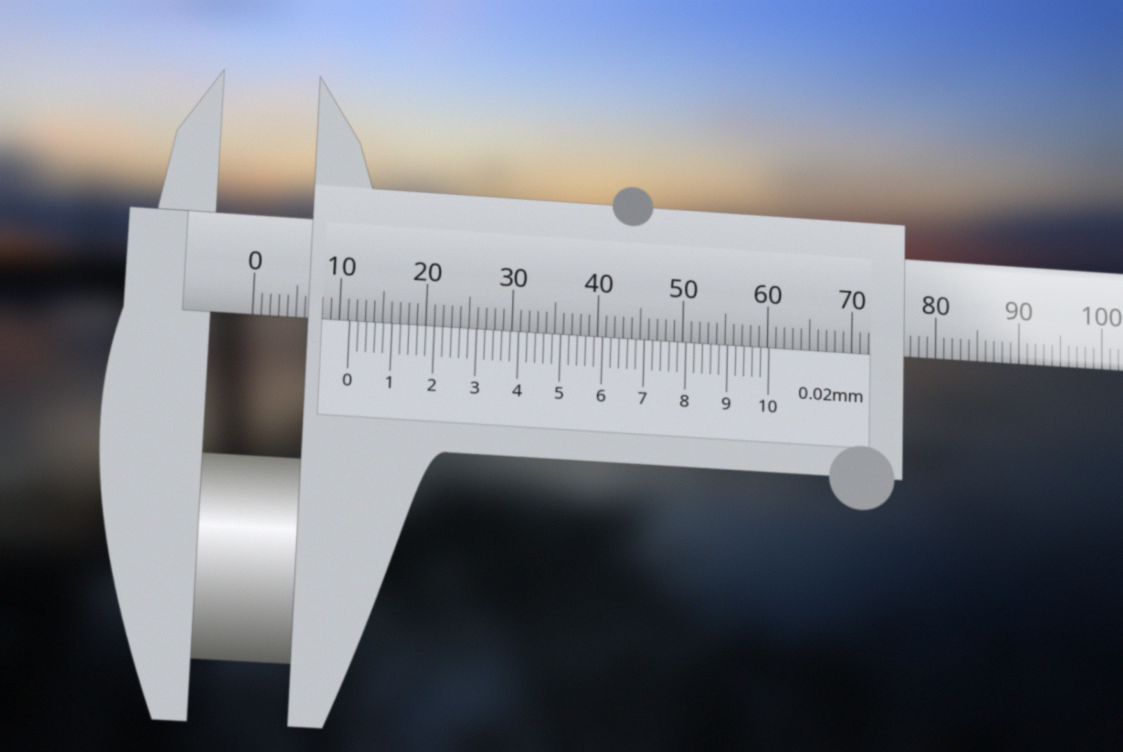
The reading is 11.2 mm
